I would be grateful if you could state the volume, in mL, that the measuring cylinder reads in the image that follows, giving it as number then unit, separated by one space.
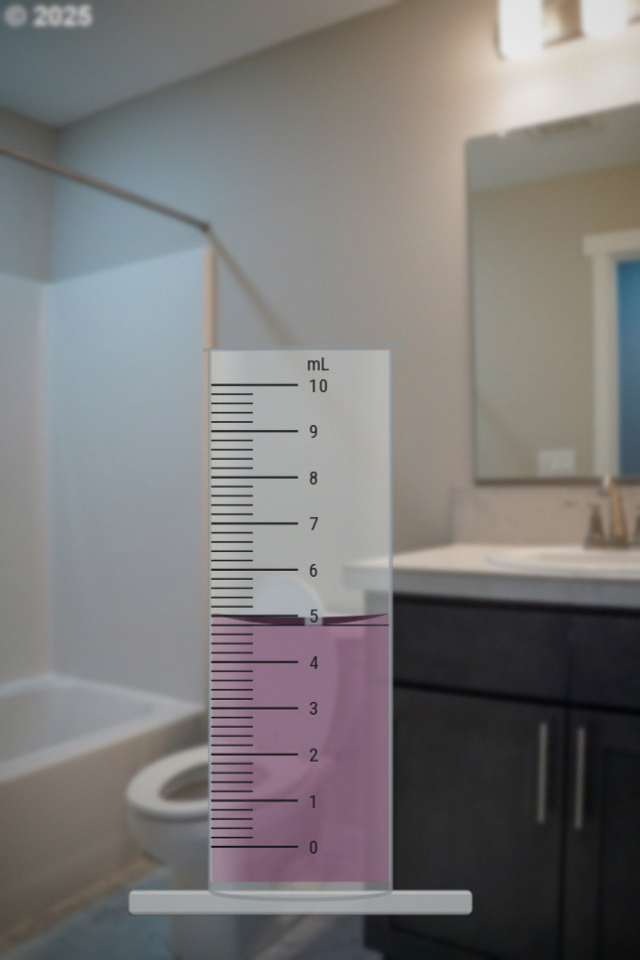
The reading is 4.8 mL
